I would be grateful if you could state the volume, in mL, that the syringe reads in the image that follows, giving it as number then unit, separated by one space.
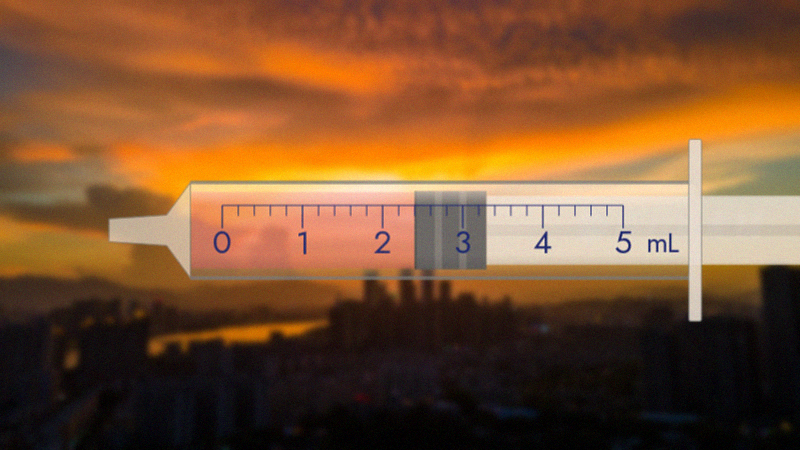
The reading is 2.4 mL
